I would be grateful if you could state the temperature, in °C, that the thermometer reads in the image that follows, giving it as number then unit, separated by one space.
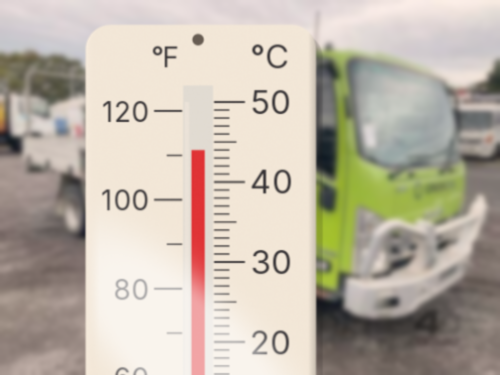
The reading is 44 °C
